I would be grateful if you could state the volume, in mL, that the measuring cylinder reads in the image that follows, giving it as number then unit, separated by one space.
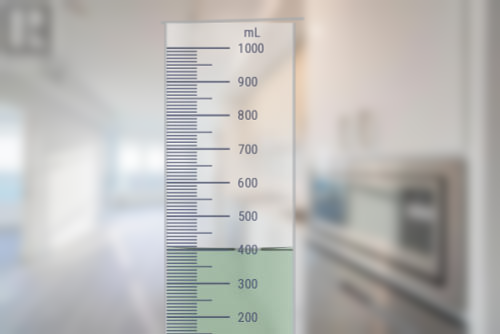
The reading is 400 mL
